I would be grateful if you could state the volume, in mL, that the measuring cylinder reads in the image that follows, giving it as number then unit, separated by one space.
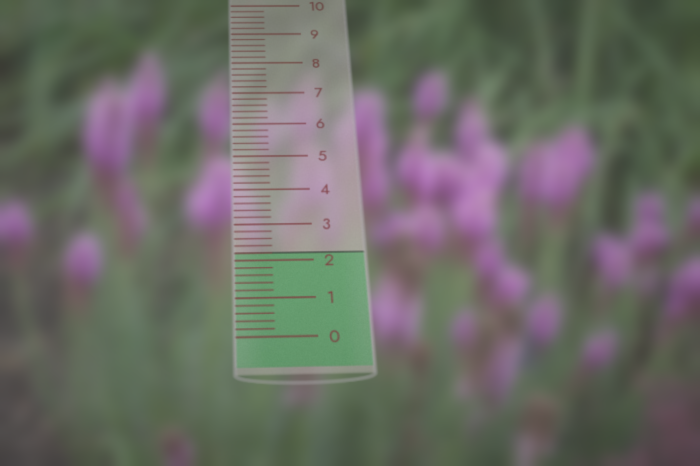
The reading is 2.2 mL
